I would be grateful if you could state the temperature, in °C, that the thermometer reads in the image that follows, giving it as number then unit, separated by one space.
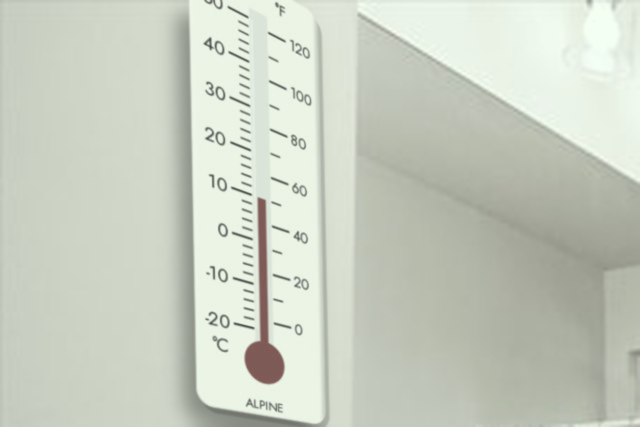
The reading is 10 °C
